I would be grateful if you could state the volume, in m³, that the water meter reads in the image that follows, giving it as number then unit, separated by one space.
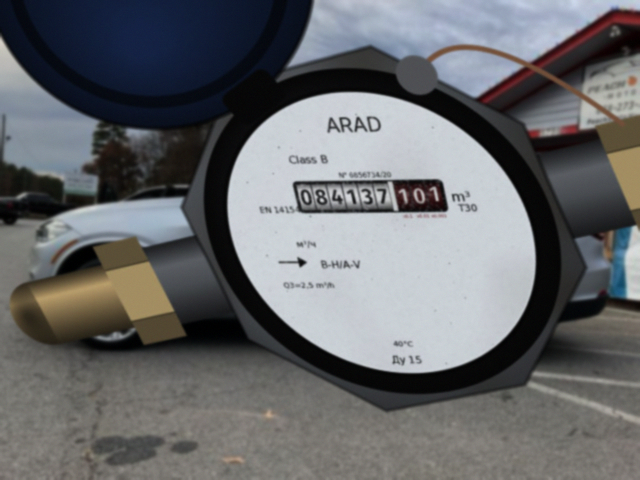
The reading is 84137.101 m³
